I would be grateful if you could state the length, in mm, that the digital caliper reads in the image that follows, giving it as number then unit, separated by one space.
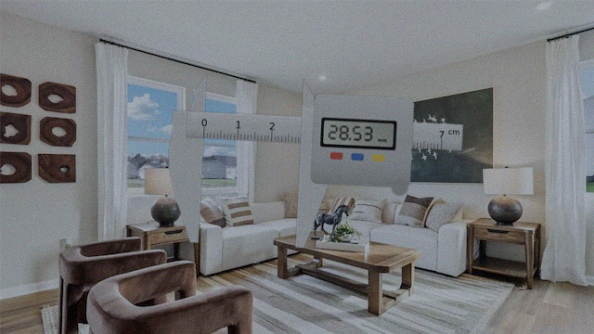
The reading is 28.53 mm
